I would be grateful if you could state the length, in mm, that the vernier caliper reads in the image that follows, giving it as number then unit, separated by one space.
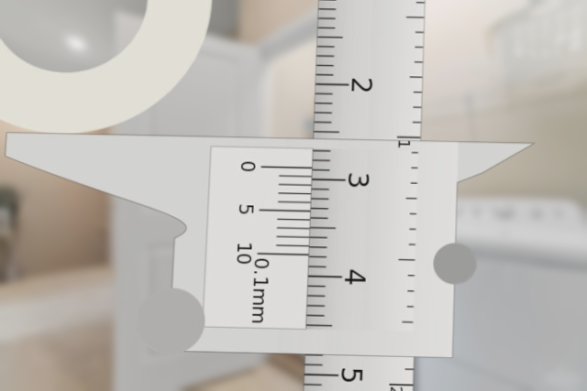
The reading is 28.8 mm
